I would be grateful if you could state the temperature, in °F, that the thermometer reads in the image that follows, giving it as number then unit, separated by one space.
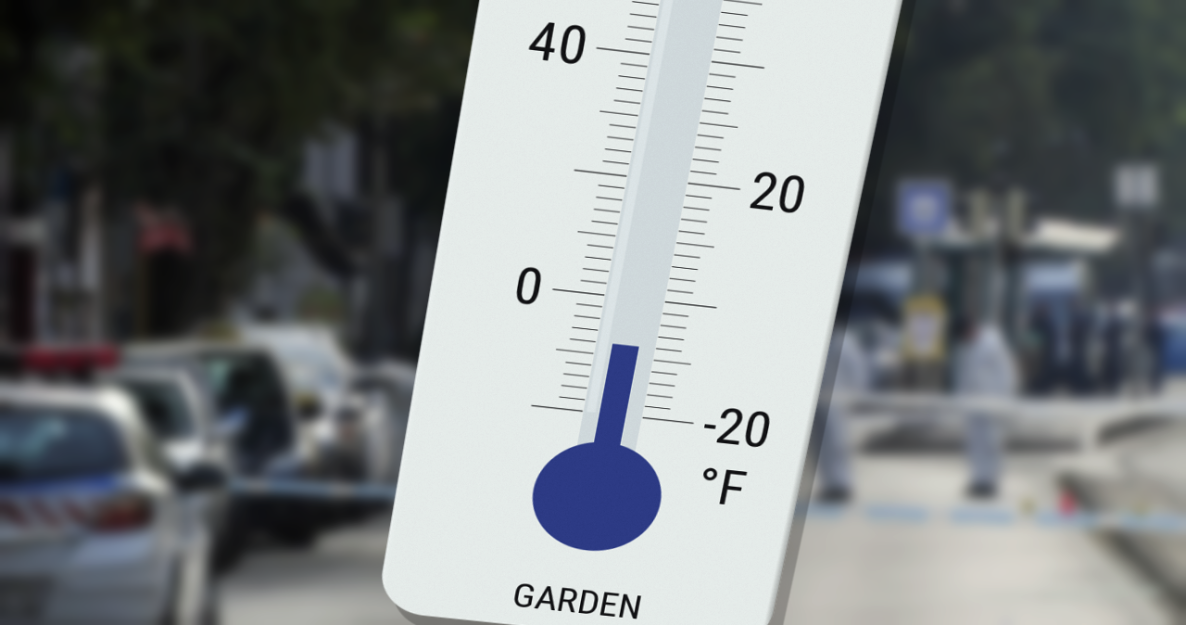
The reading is -8 °F
